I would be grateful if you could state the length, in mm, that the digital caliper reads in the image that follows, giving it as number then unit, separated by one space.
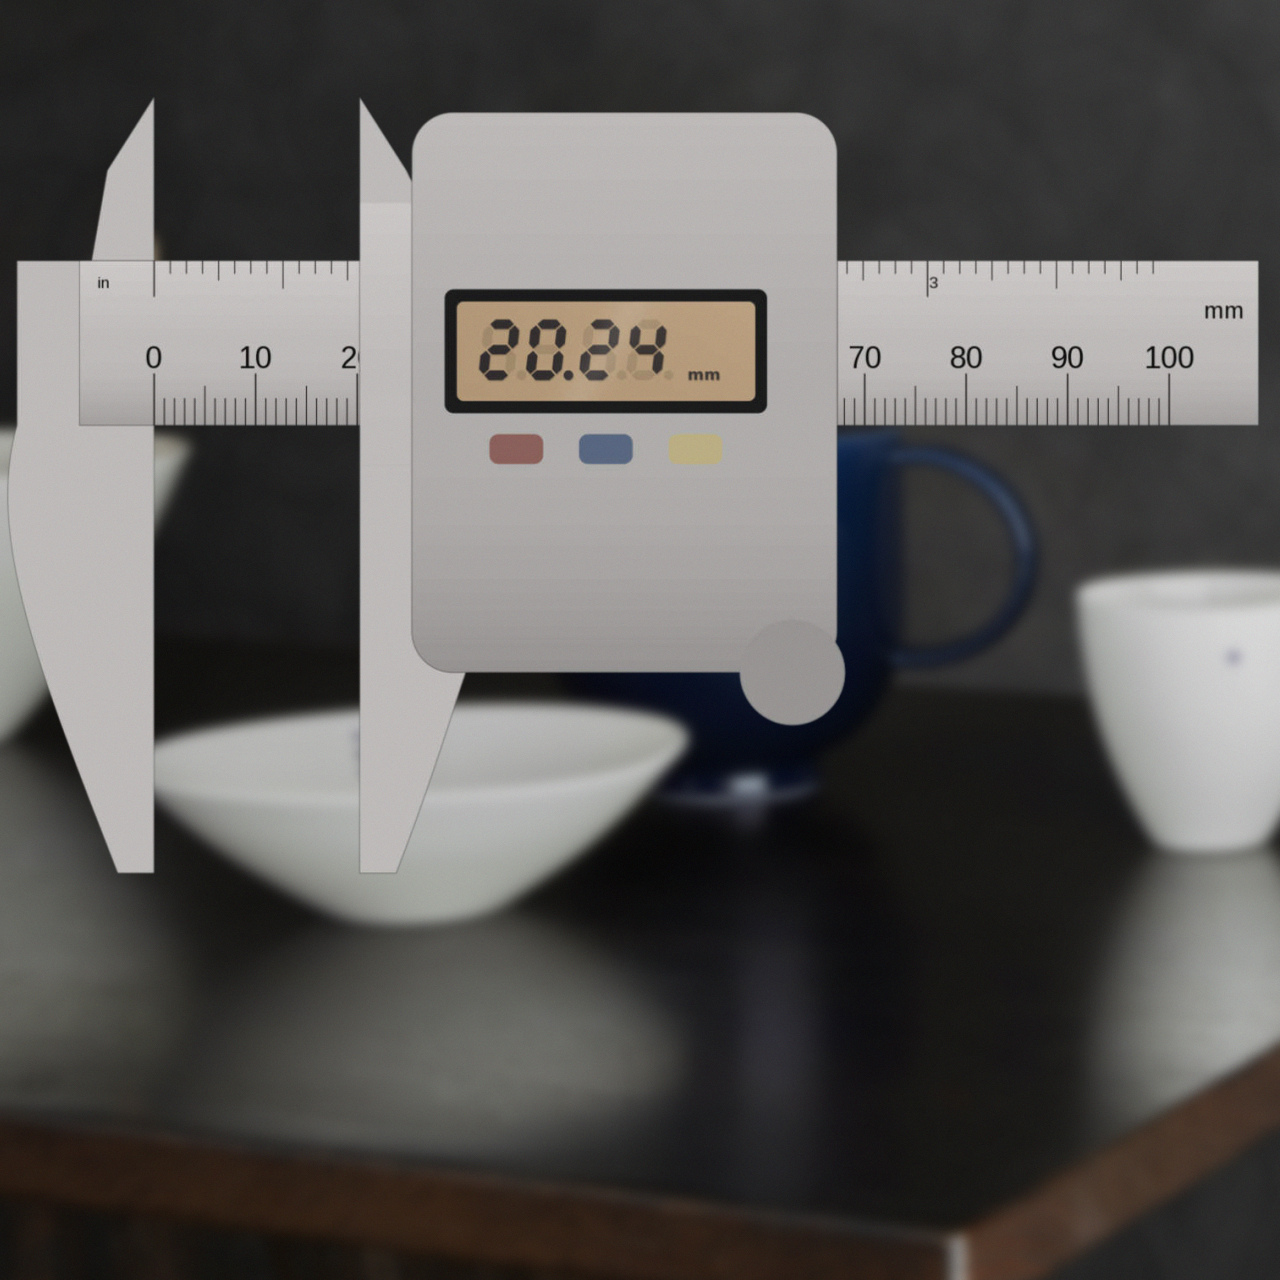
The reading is 20.24 mm
